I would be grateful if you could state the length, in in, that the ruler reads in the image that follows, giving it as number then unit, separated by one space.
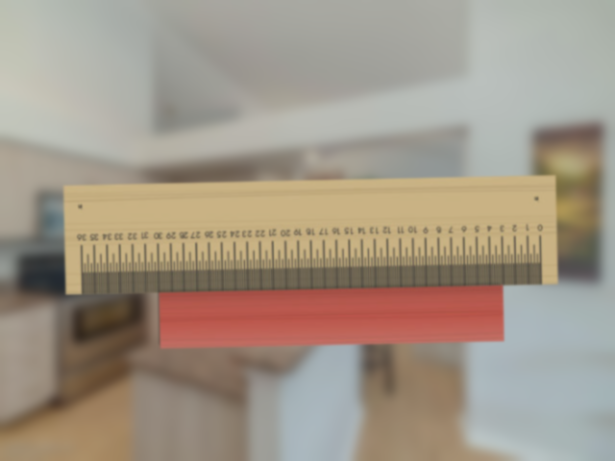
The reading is 27 in
